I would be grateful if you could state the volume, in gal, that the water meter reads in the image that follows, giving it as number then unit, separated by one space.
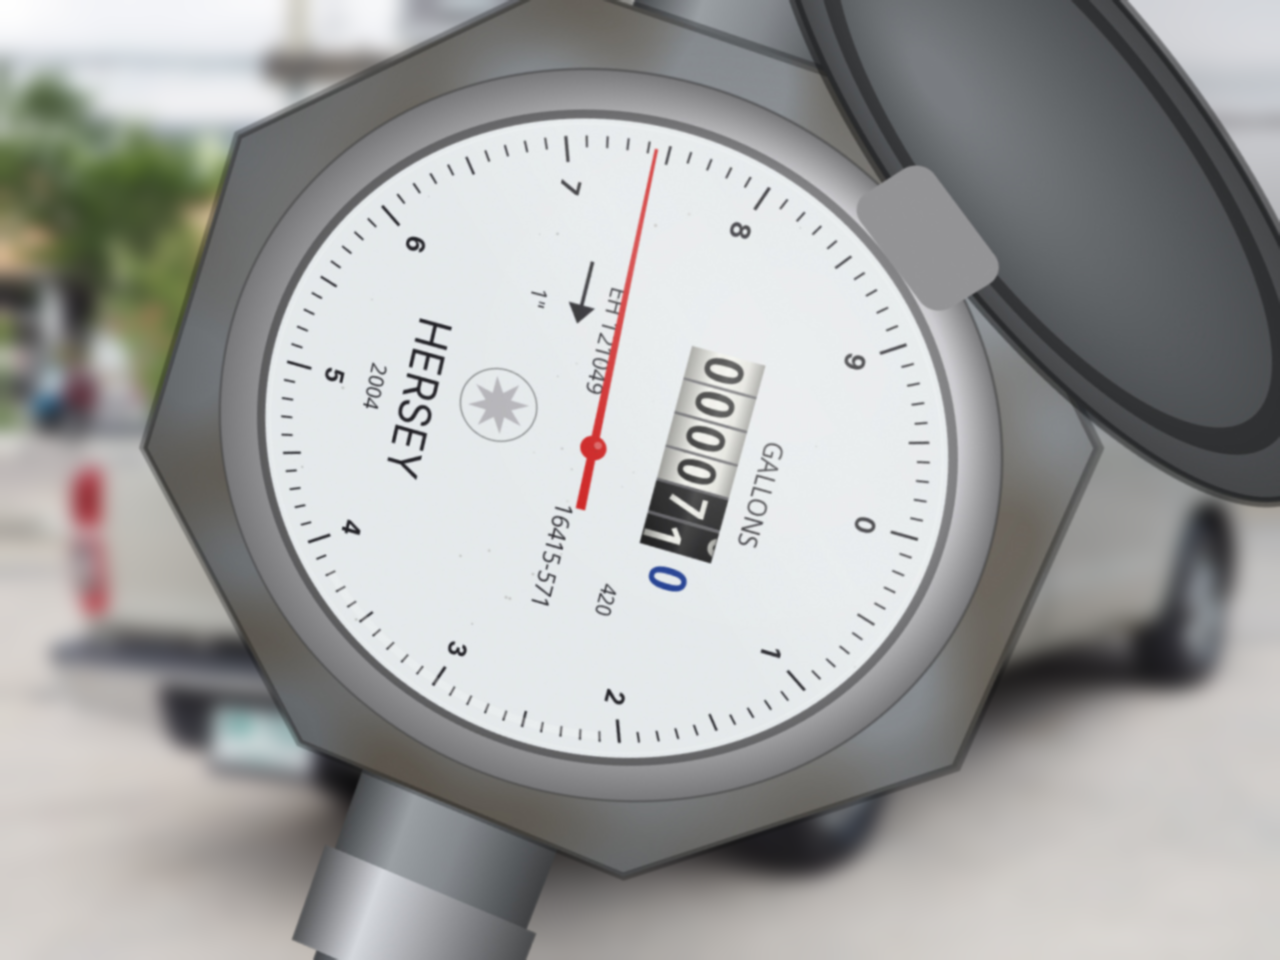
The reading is 707.4 gal
